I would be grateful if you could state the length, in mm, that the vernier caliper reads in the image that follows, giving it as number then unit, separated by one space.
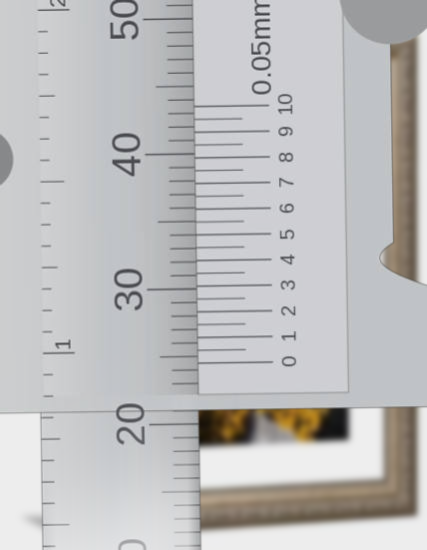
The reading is 24.5 mm
